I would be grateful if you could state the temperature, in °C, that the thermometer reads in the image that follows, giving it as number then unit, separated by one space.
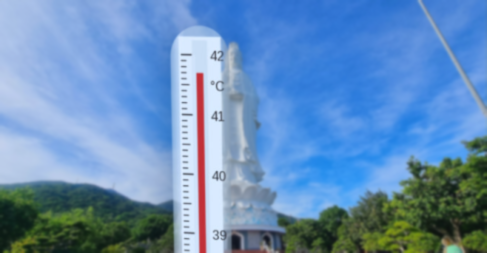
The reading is 41.7 °C
